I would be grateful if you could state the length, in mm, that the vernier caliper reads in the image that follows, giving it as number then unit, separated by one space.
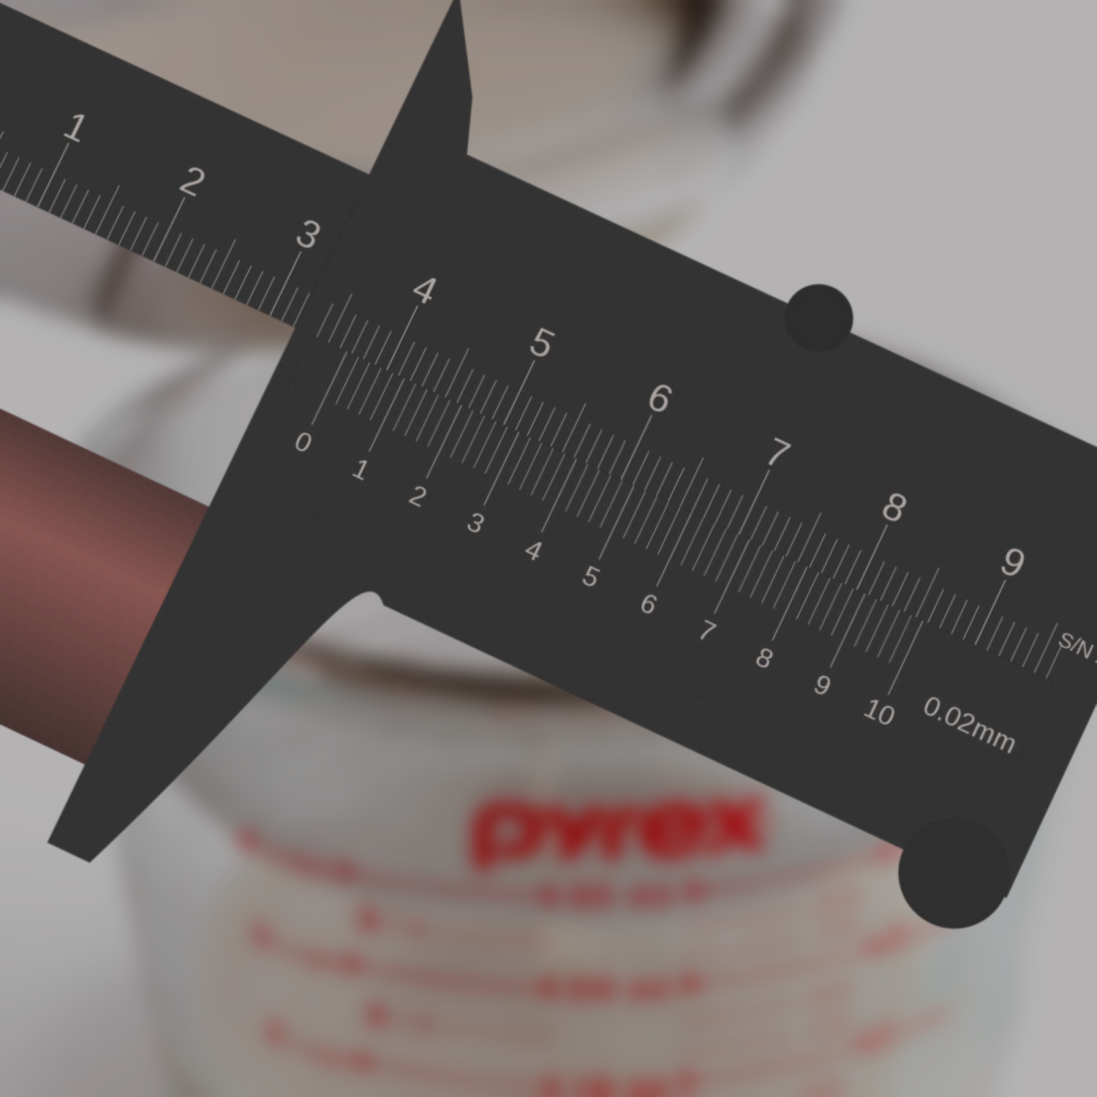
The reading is 36.6 mm
